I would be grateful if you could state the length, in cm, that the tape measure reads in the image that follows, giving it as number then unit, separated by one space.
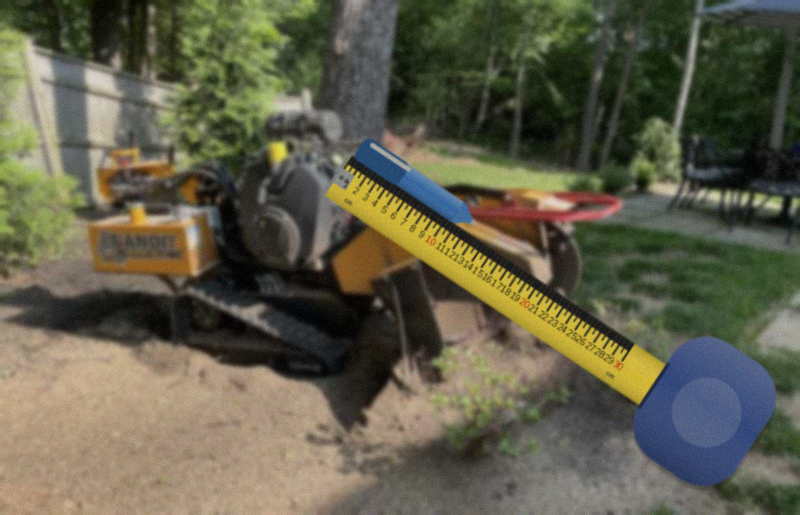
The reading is 12.5 cm
